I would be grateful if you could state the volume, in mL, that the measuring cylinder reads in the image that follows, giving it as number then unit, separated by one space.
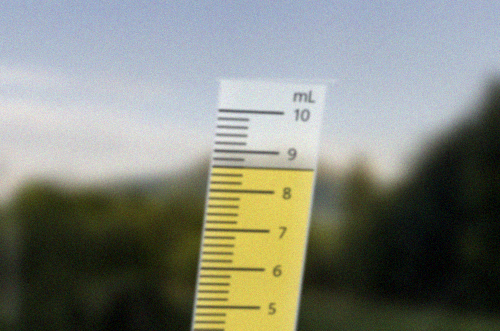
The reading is 8.6 mL
